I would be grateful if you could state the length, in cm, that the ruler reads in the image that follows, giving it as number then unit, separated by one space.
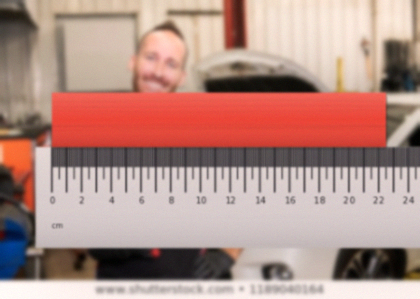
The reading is 22.5 cm
